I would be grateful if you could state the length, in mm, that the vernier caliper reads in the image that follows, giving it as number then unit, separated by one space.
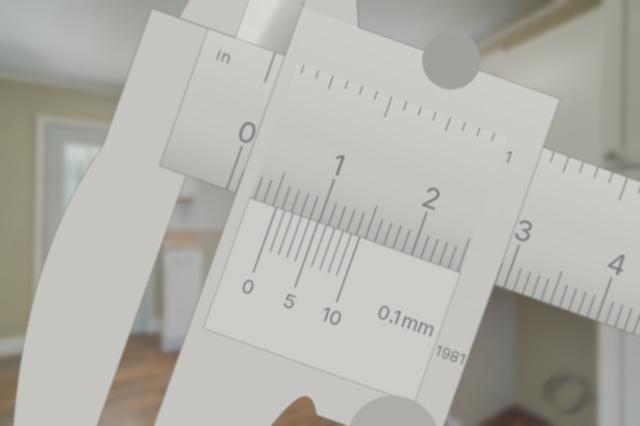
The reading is 5.4 mm
